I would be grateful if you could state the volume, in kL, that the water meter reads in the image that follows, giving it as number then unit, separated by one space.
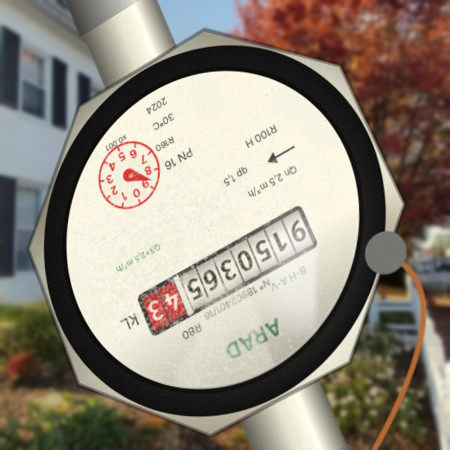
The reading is 9150365.438 kL
